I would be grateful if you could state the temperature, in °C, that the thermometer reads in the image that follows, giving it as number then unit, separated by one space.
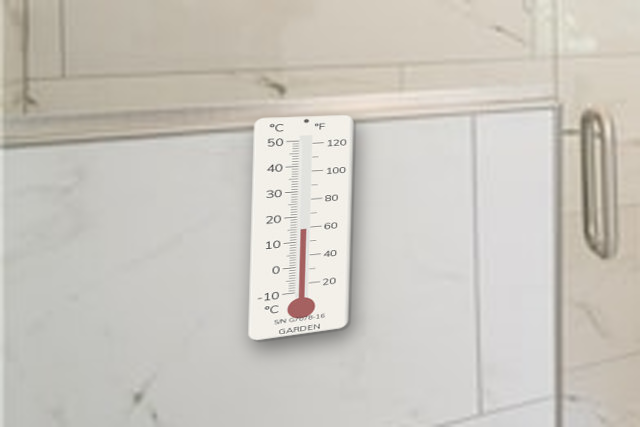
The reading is 15 °C
